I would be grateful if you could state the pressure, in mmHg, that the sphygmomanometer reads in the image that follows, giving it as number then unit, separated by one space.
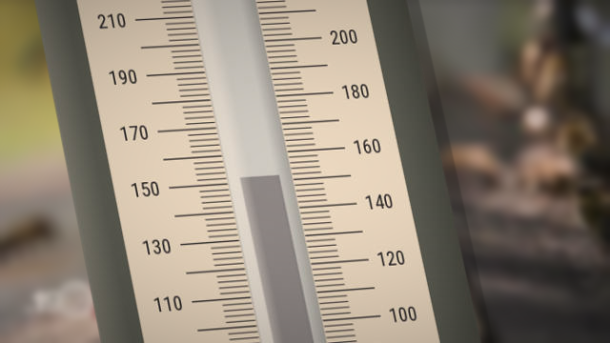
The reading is 152 mmHg
